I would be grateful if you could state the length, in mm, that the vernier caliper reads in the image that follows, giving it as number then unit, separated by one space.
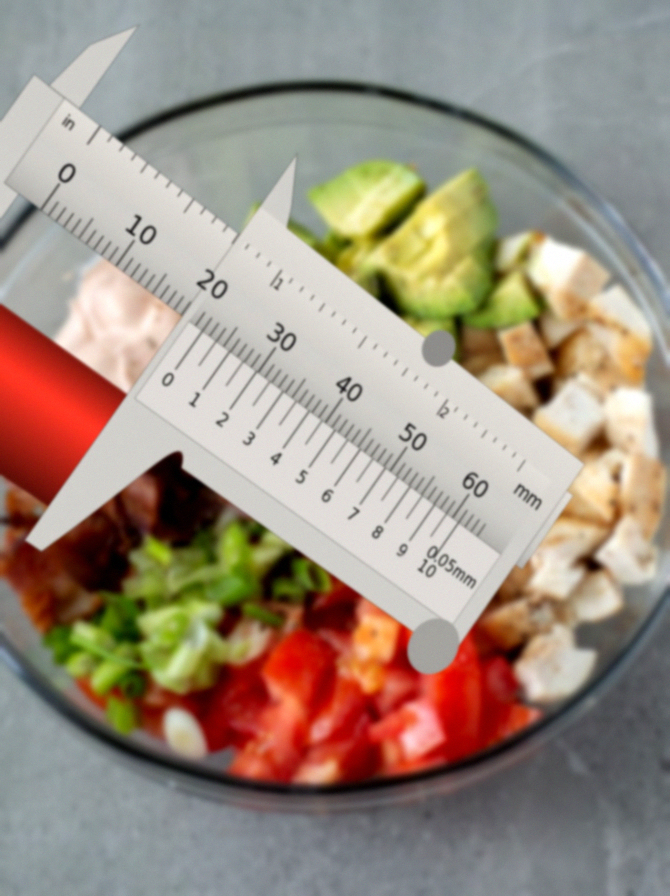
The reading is 22.0 mm
